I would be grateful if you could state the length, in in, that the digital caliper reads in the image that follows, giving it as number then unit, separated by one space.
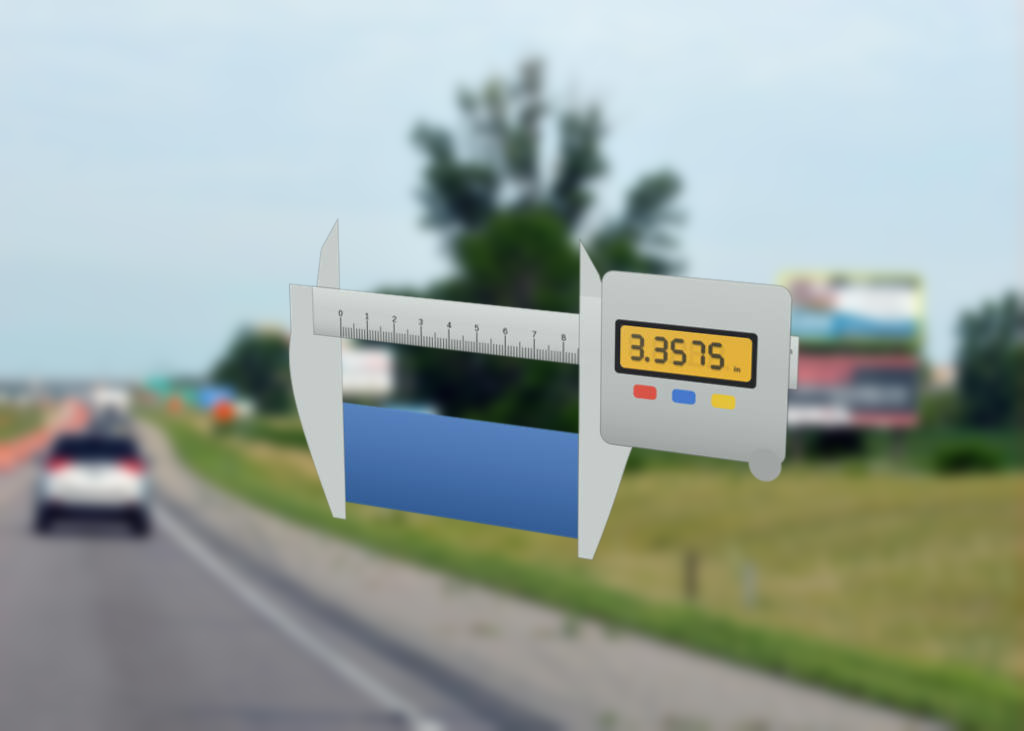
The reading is 3.3575 in
